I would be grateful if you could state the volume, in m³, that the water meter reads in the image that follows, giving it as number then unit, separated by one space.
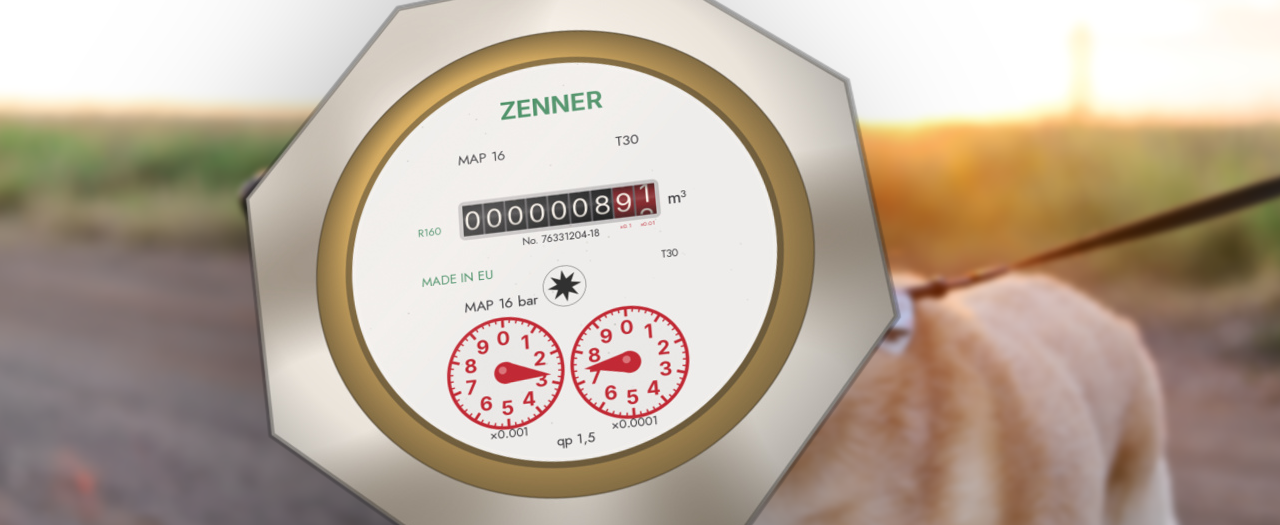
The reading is 8.9127 m³
